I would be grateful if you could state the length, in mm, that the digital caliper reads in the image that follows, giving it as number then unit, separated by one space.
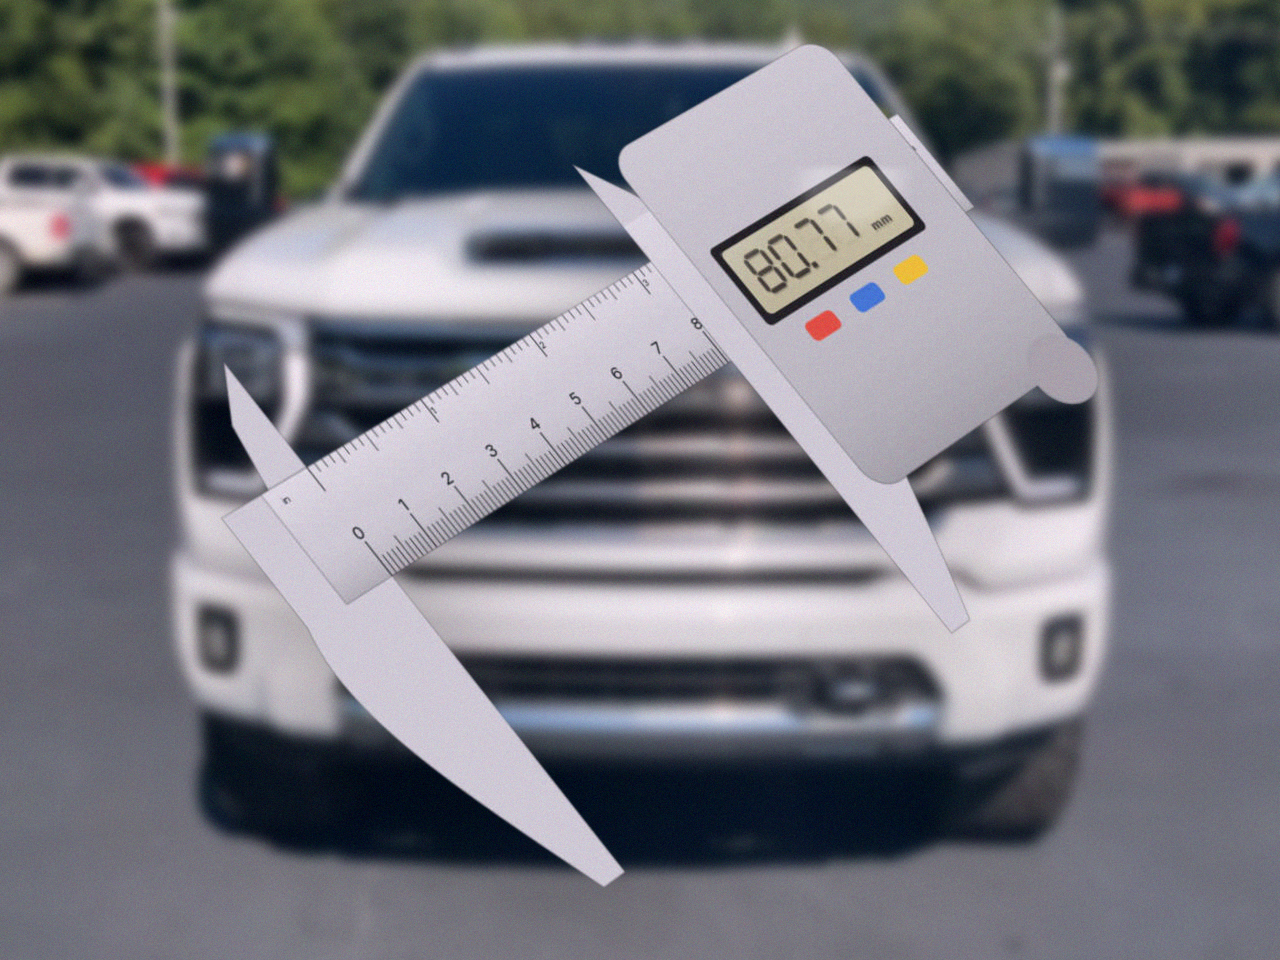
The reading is 80.77 mm
